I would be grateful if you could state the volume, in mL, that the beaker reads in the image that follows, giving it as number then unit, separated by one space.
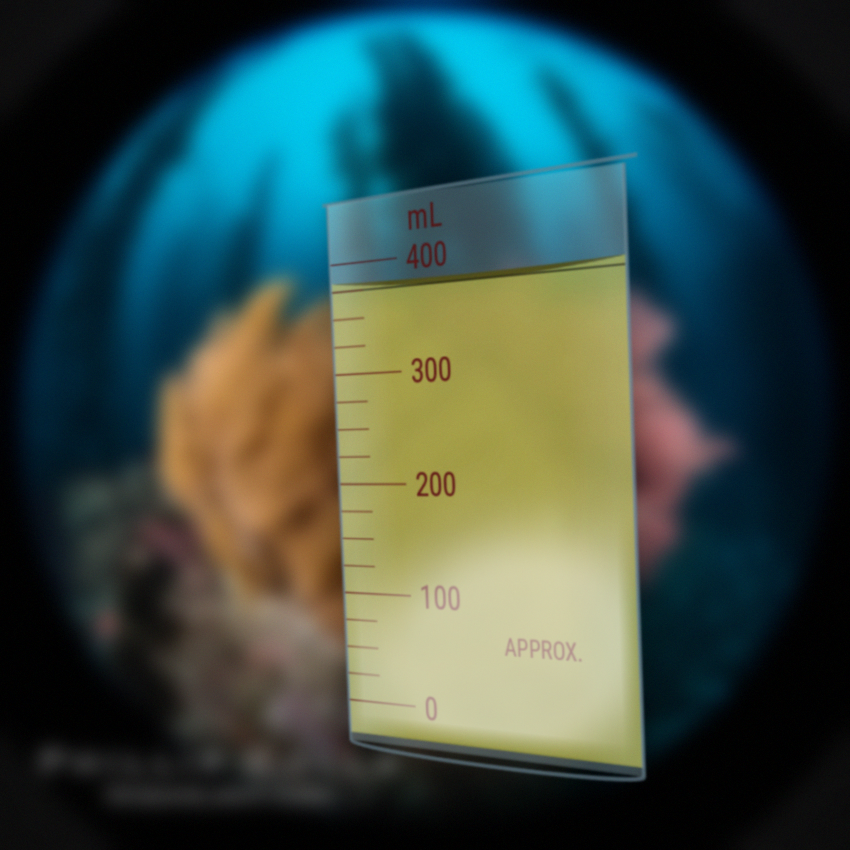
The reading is 375 mL
